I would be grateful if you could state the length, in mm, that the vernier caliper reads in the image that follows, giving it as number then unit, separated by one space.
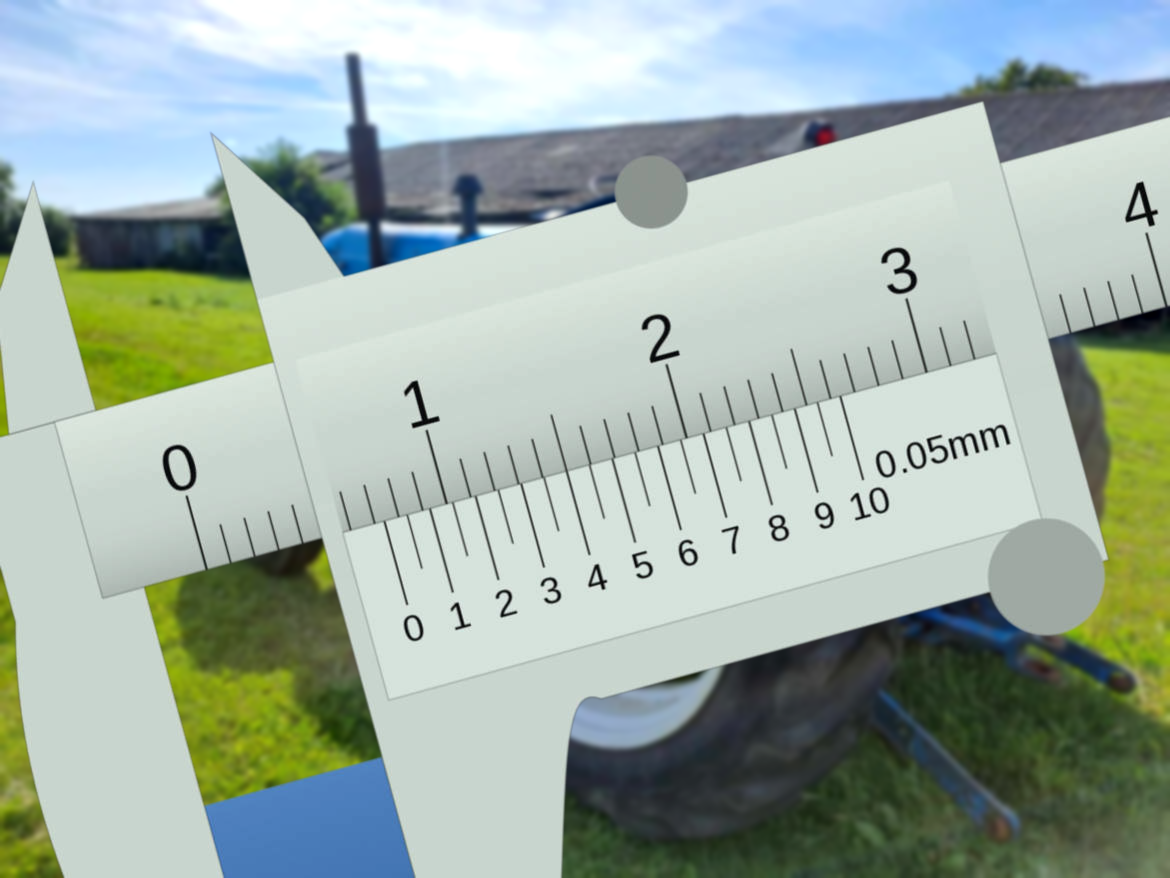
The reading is 7.4 mm
